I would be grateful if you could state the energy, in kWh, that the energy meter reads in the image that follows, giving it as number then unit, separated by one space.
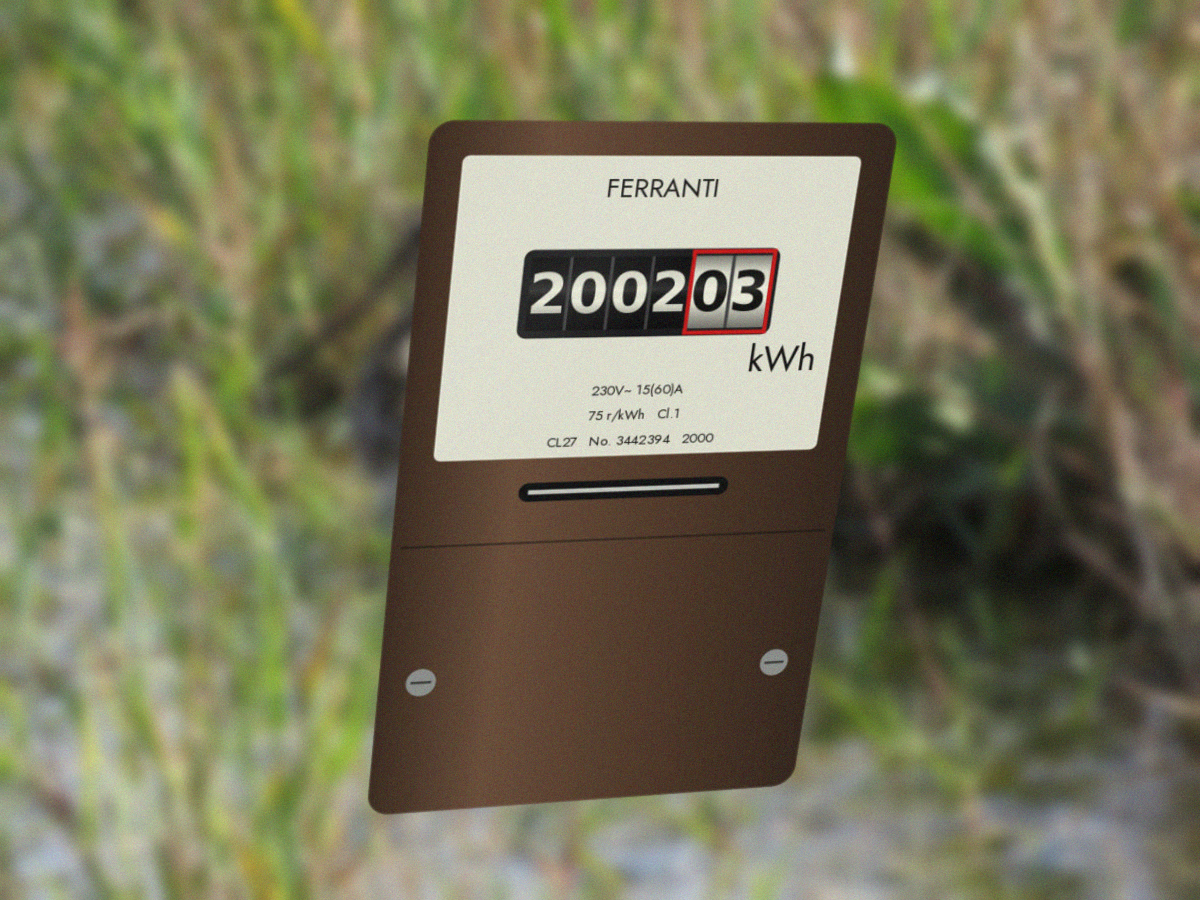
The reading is 2002.03 kWh
